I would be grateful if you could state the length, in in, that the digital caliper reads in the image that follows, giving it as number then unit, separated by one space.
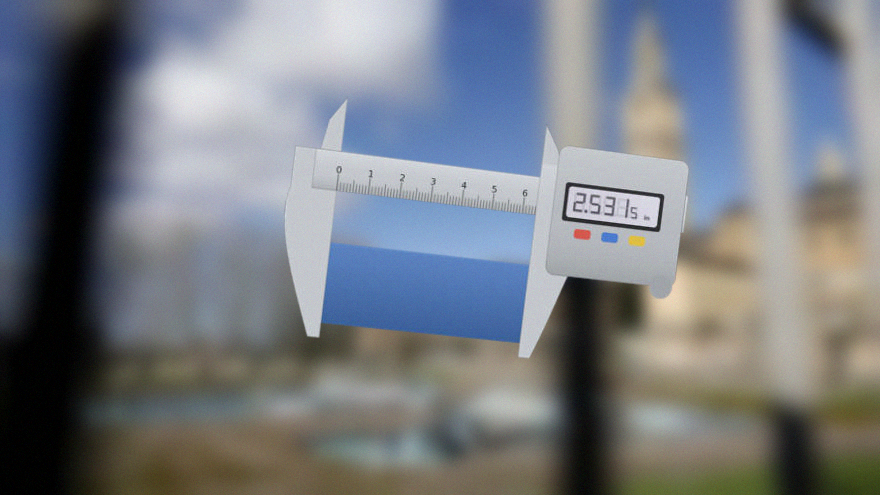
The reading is 2.5315 in
